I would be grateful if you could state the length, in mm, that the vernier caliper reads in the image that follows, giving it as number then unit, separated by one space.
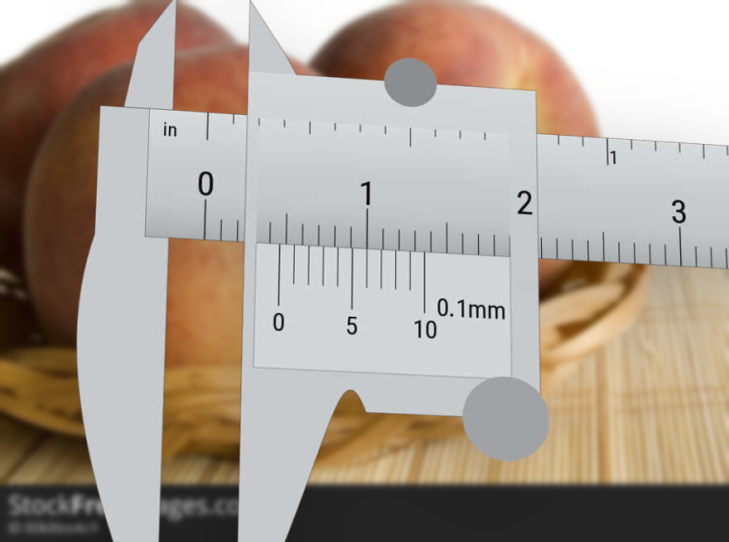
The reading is 4.6 mm
